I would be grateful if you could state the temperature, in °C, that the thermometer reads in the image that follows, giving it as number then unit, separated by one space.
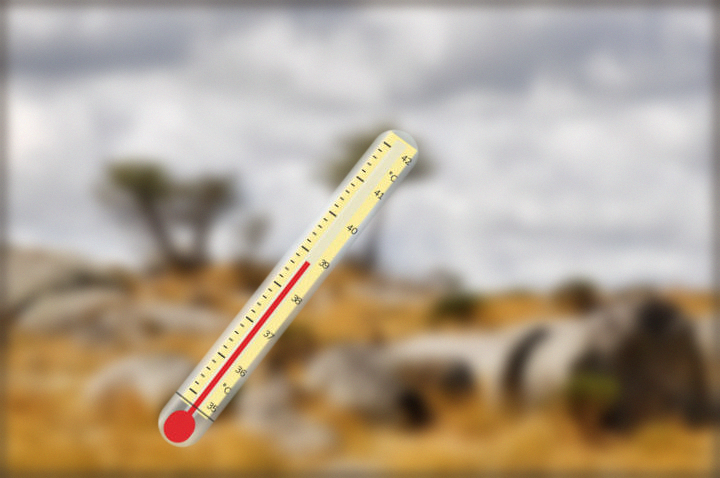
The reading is 38.8 °C
